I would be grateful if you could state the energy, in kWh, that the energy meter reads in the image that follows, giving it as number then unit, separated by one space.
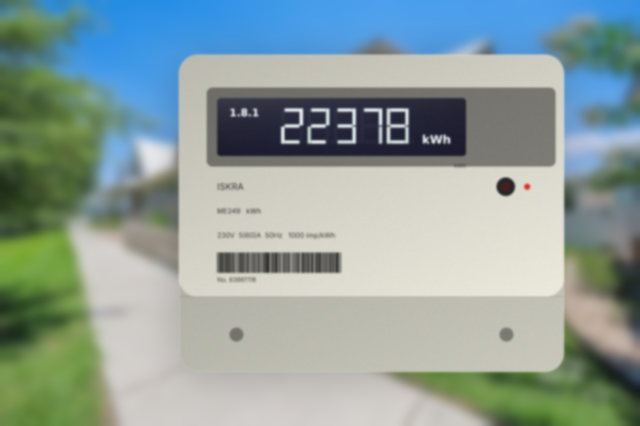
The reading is 22378 kWh
